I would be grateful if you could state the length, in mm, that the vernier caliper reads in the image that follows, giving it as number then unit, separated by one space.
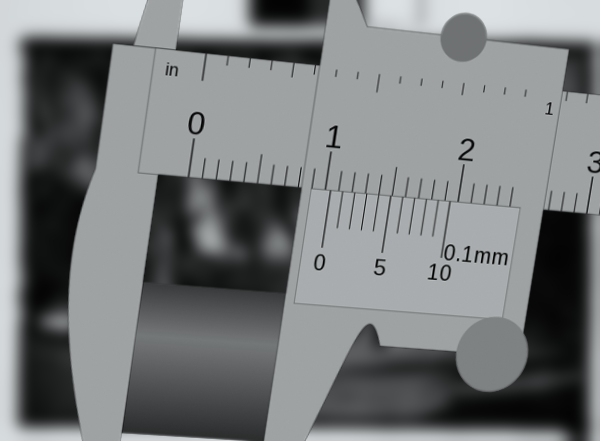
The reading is 10.4 mm
